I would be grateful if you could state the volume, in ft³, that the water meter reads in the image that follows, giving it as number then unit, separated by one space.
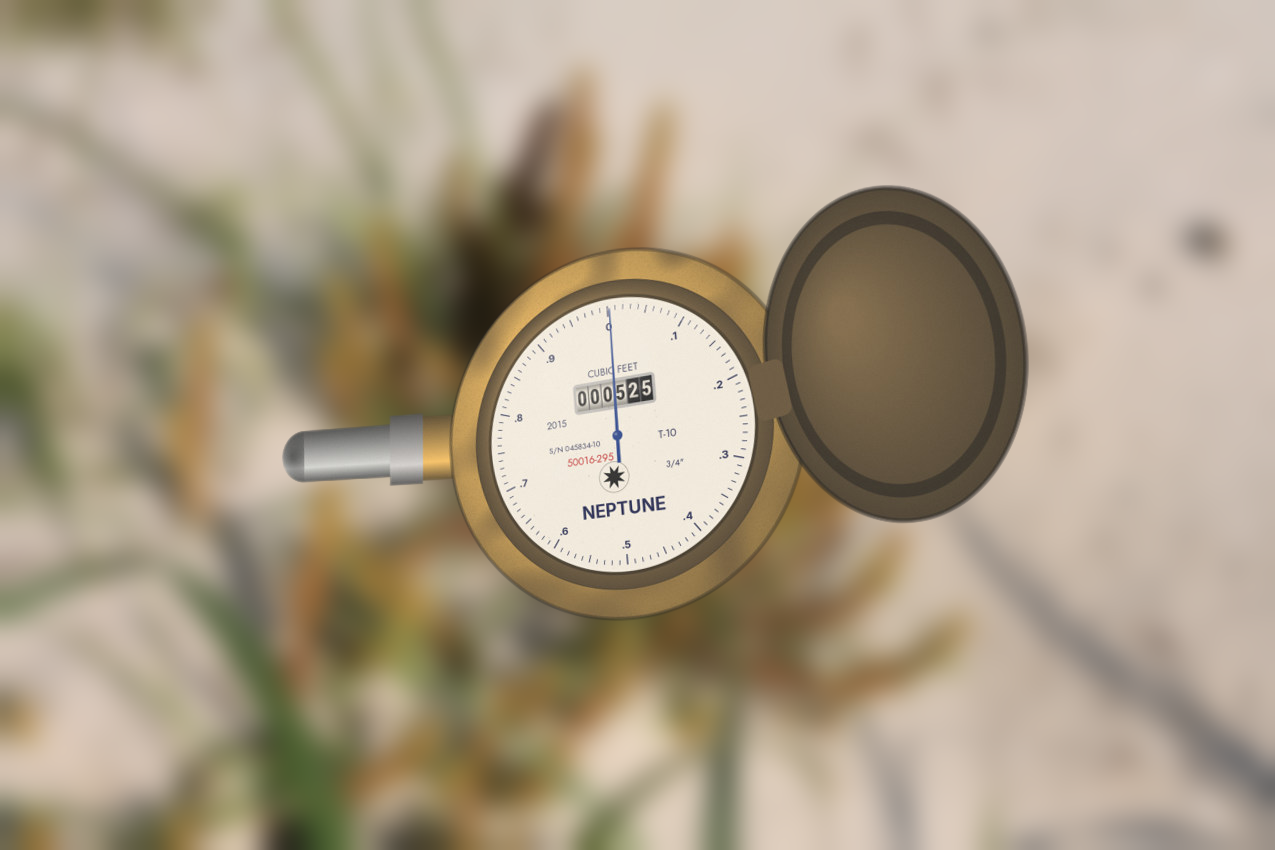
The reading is 525.00 ft³
